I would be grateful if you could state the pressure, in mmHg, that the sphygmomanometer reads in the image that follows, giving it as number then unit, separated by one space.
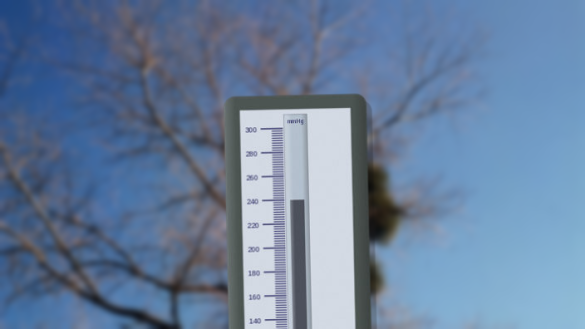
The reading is 240 mmHg
